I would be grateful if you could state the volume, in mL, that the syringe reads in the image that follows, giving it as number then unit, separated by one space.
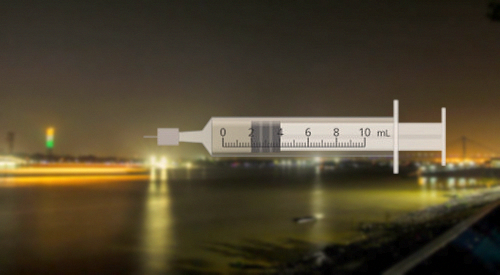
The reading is 2 mL
